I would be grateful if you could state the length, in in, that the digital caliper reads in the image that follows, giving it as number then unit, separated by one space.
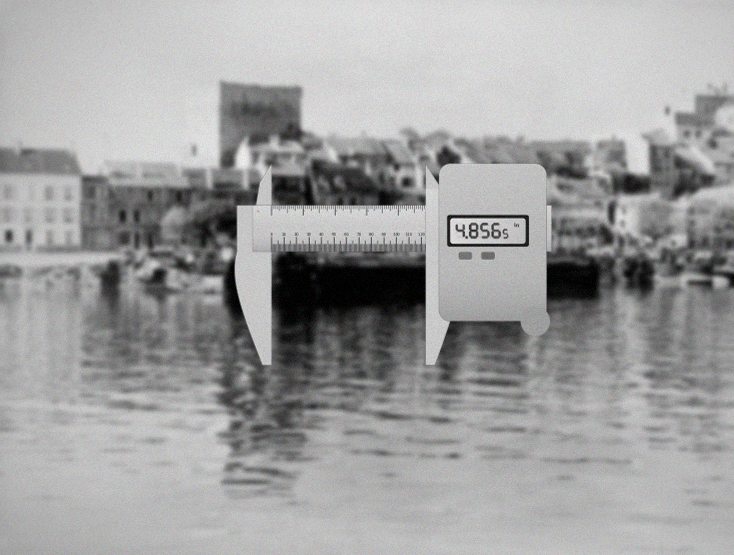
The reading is 4.8565 in
